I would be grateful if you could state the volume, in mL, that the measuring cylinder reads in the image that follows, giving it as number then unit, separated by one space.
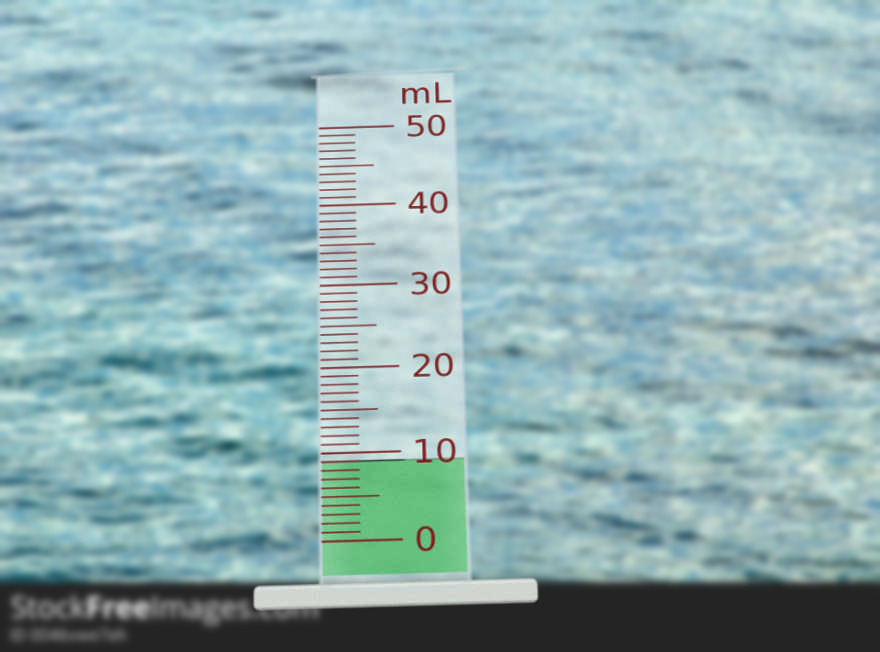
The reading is 9 mL
